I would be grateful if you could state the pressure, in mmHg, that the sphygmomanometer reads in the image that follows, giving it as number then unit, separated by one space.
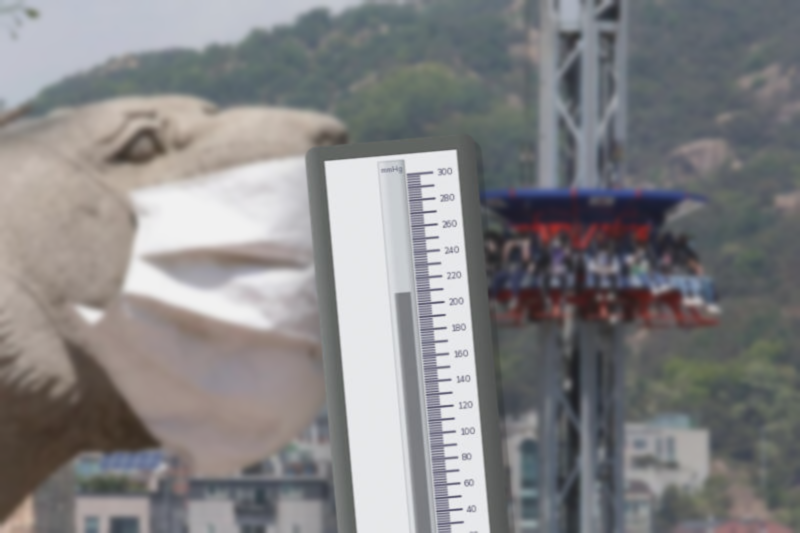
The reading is 210 mmHg
